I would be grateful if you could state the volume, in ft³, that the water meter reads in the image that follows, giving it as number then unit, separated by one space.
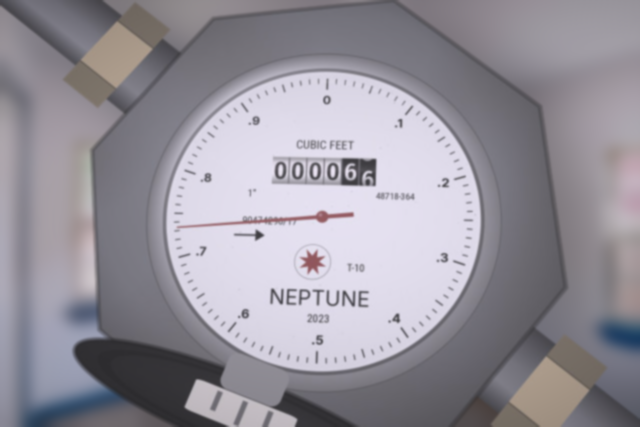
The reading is 65.73 ft³
